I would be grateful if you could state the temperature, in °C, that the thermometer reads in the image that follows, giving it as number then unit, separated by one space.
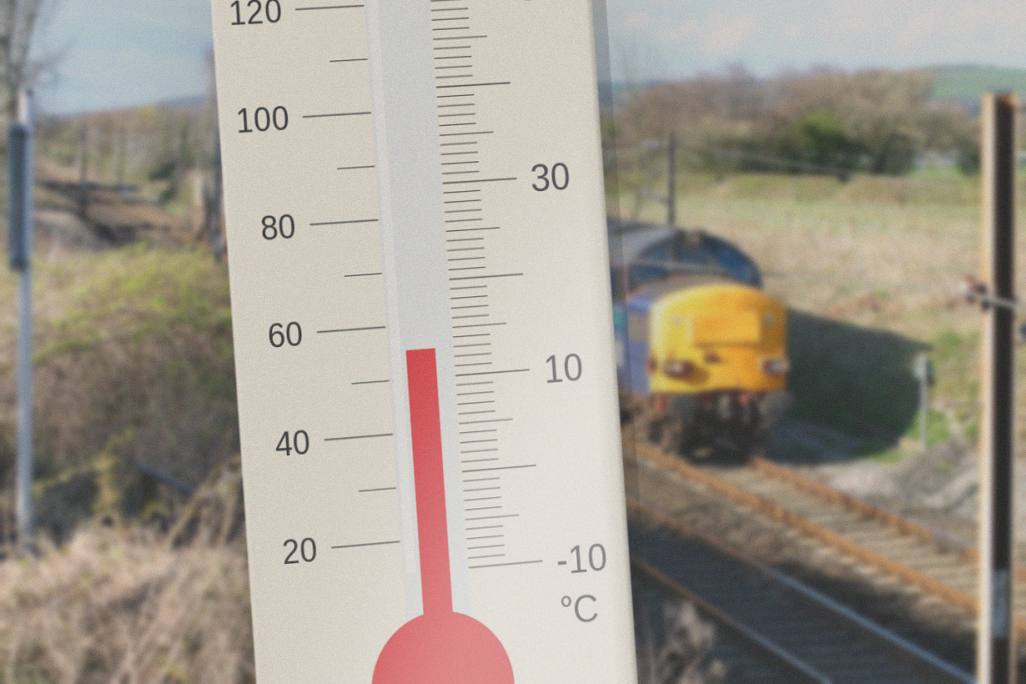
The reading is 13 °C
